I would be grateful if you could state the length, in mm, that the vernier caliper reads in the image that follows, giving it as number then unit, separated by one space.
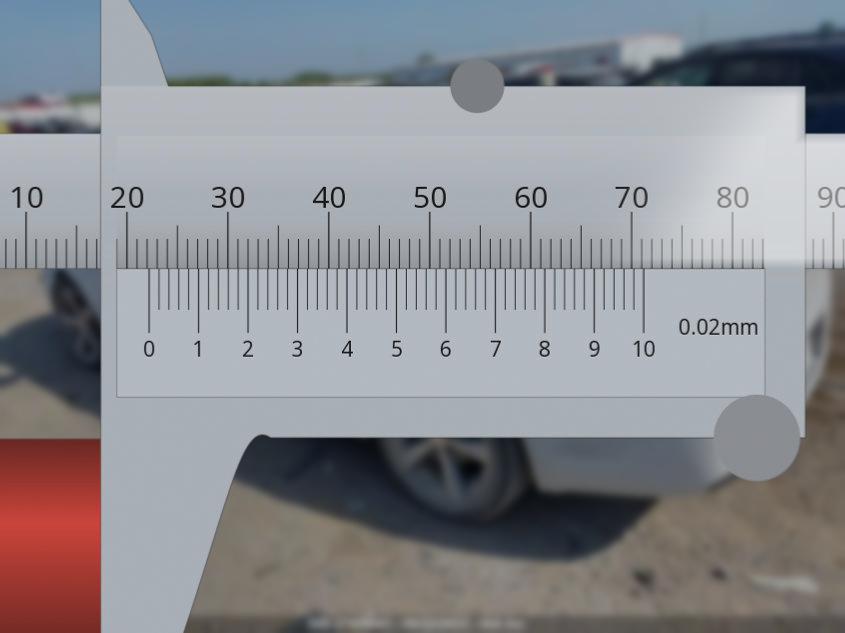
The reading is 22.2 mm
